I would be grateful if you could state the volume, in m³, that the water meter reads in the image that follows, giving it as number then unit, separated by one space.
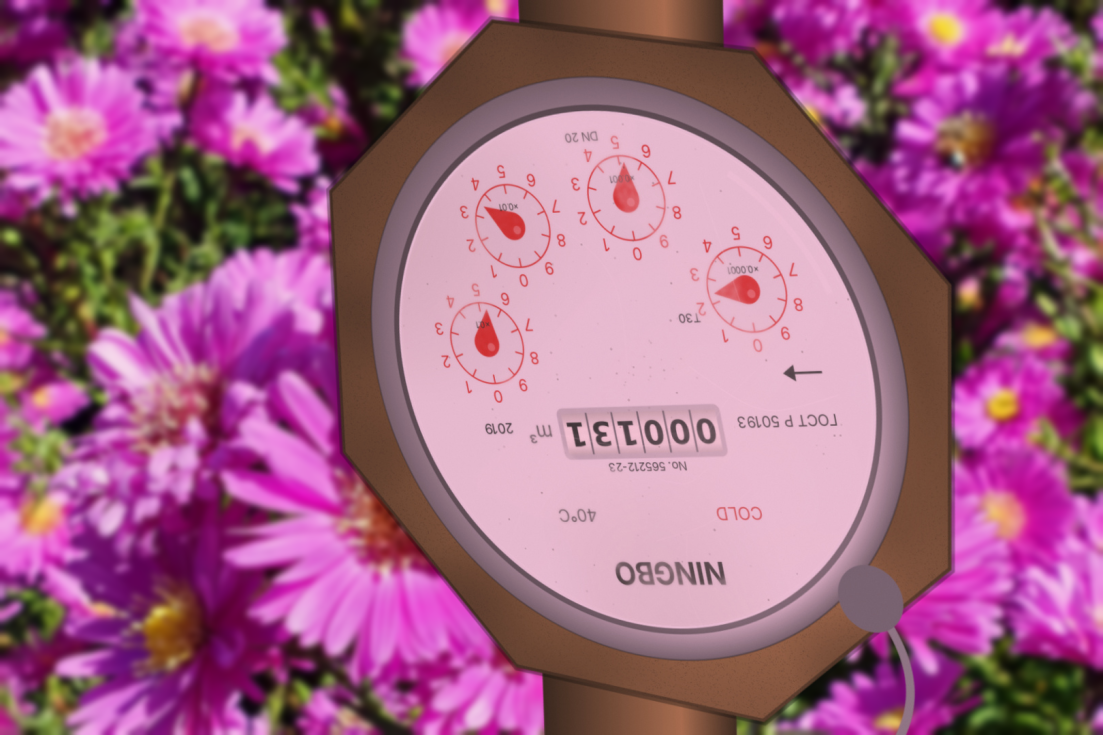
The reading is 131.5352 m³
